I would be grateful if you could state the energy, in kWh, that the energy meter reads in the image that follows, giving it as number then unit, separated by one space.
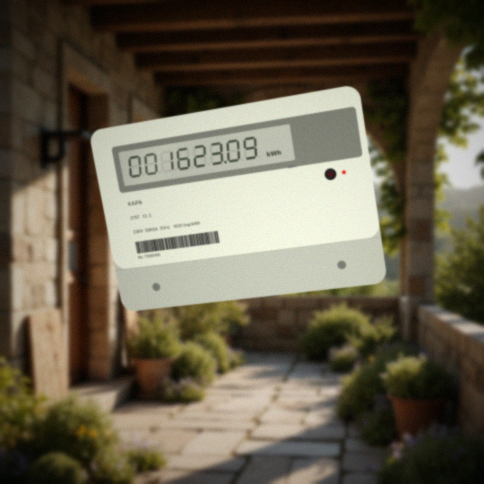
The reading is 1623.09 kWh
